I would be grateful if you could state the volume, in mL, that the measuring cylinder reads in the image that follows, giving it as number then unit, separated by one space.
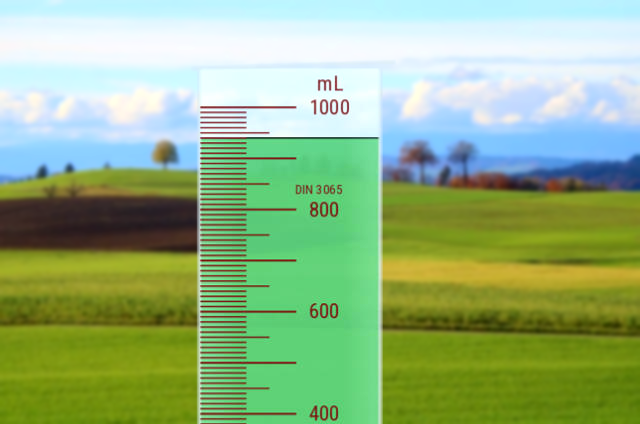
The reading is 940 mL
